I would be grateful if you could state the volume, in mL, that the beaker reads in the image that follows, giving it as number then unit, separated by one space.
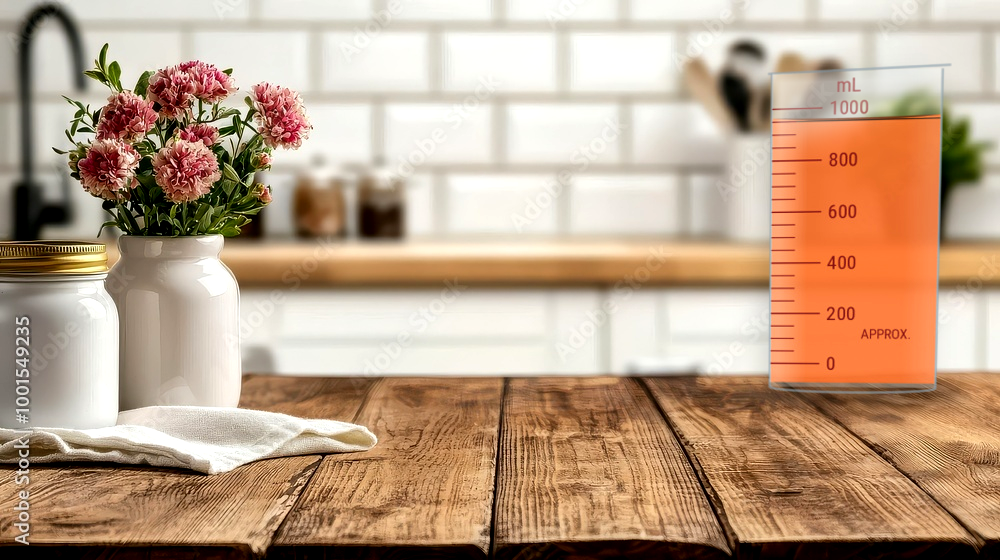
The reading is 950 mL
